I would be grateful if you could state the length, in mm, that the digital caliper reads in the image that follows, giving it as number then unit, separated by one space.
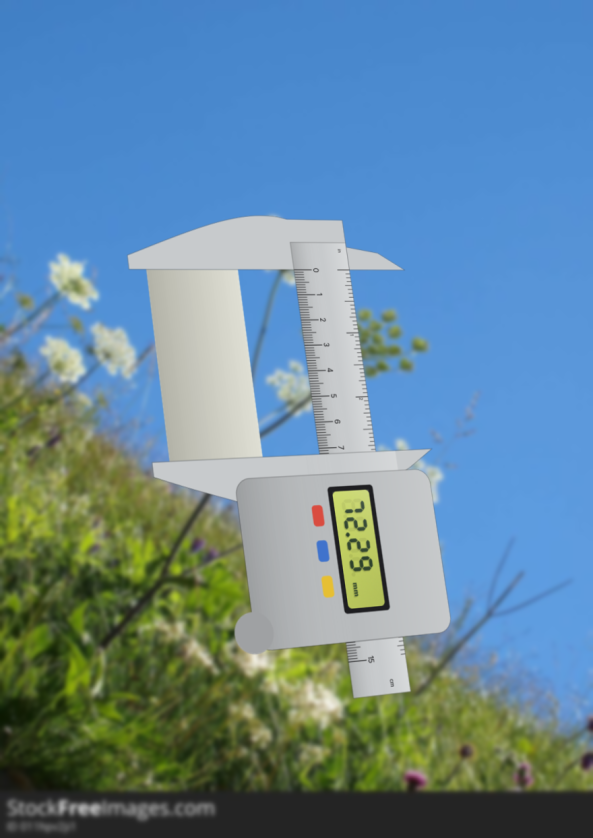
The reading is 72.29 mm
